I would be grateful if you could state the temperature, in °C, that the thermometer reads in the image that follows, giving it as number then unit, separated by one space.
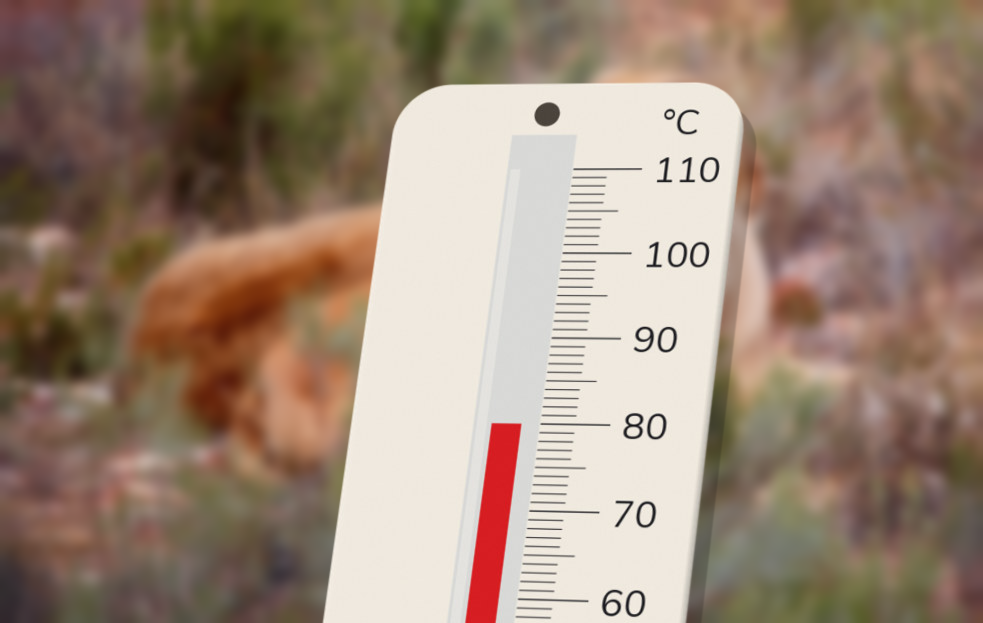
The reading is 80 °C
